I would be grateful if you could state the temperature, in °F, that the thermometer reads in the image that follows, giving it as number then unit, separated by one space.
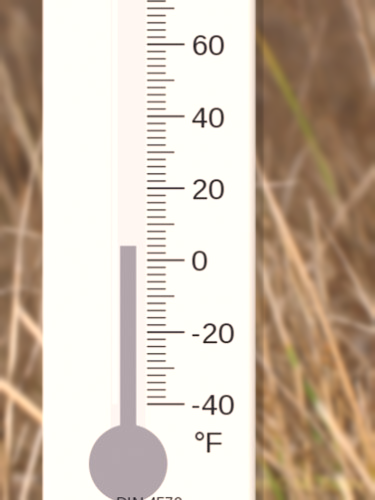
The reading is 4 °F
